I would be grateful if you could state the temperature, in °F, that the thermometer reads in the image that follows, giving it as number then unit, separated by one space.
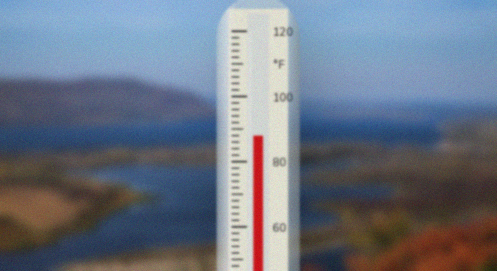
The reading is 88 °F
